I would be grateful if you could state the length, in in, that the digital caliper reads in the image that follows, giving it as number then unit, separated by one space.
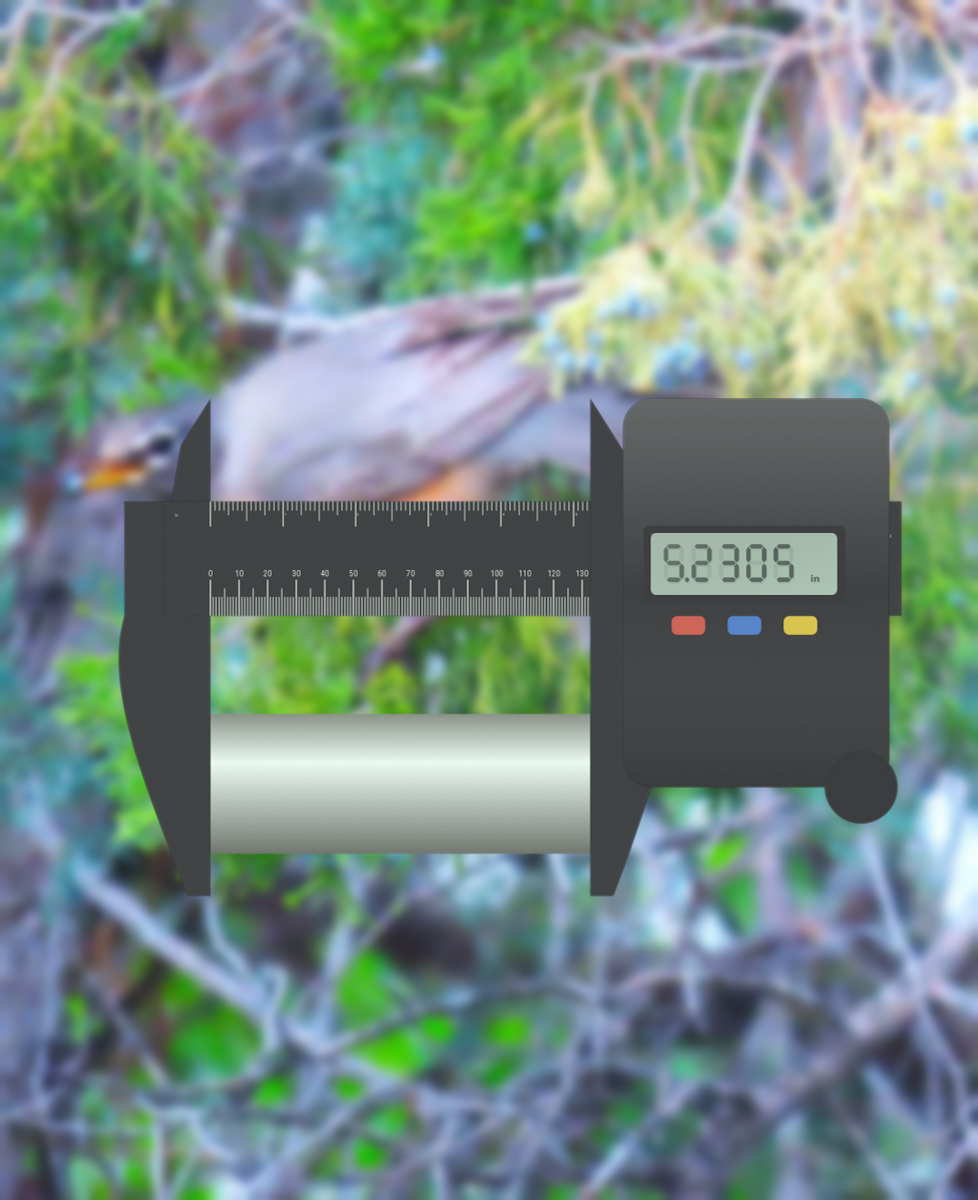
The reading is 5.2305 in
